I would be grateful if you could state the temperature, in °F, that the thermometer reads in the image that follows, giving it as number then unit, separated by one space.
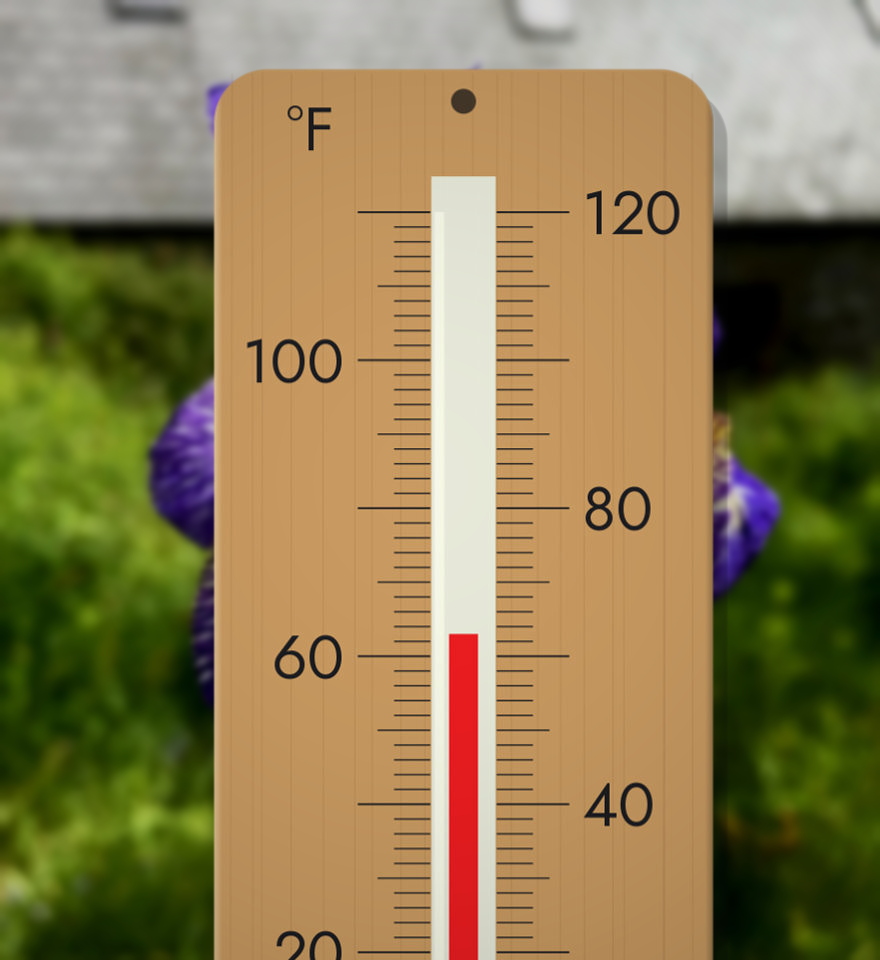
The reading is 63 °F
